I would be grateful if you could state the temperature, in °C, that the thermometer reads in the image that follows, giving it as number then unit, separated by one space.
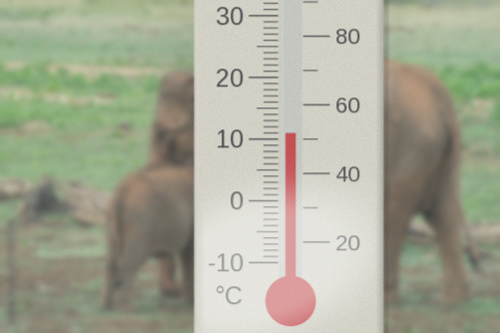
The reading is 11 °C
